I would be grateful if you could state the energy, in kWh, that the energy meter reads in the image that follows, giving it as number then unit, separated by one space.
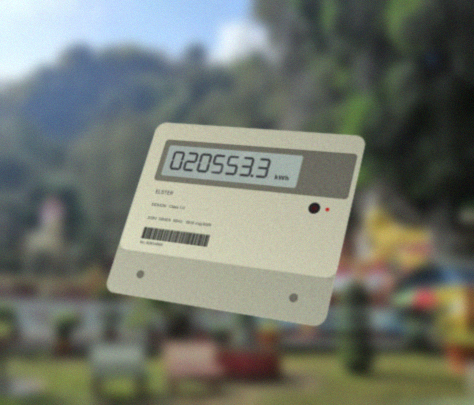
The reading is 20553.3 kWh
